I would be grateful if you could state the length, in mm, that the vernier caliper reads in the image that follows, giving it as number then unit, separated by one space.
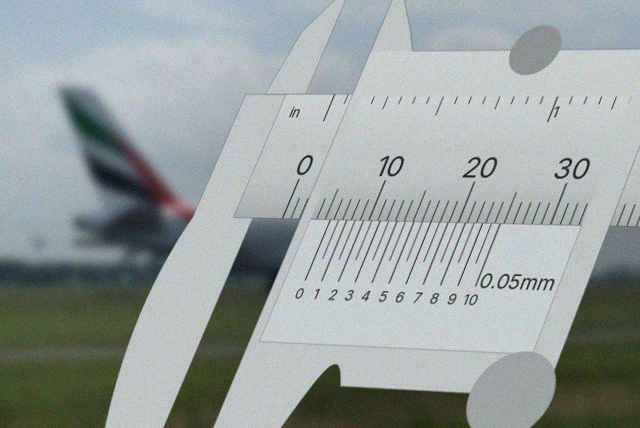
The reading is 5.6 mm
